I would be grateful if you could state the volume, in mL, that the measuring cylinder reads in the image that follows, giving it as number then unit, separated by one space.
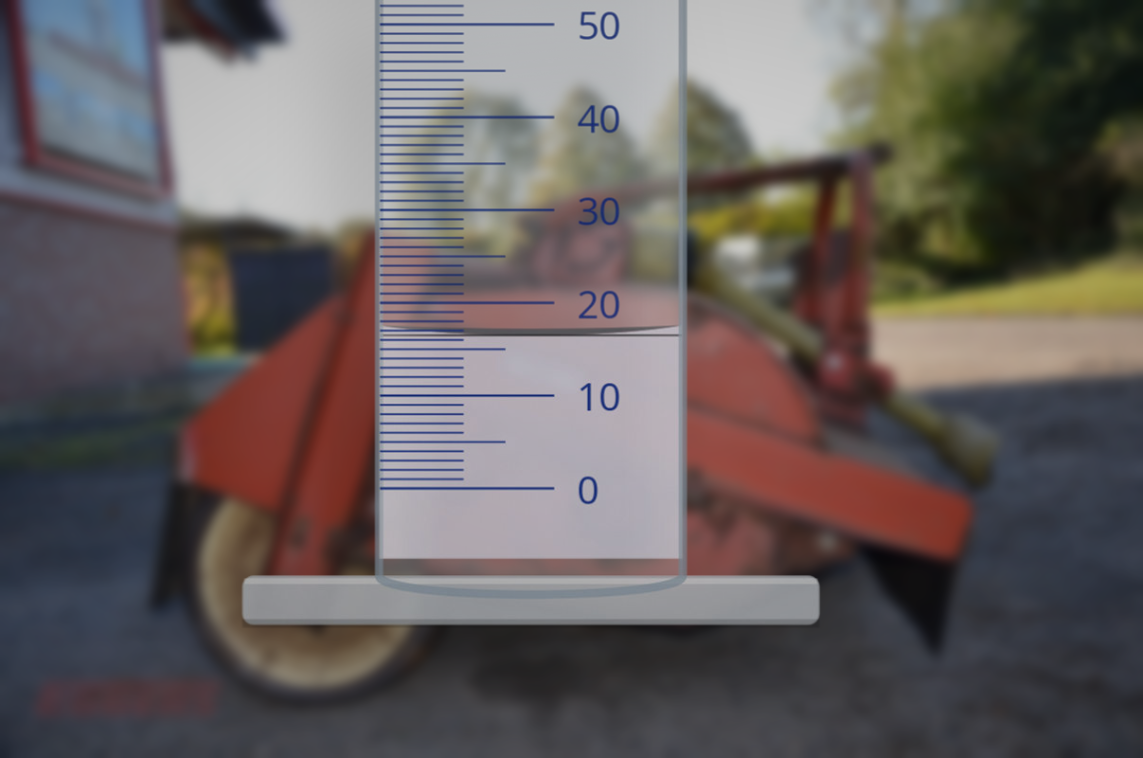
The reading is 16.5 mL
